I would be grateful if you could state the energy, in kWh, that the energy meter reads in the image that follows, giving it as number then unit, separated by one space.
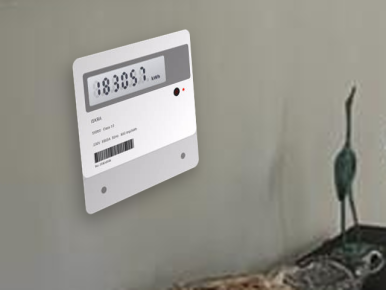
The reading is 183057 kWh
